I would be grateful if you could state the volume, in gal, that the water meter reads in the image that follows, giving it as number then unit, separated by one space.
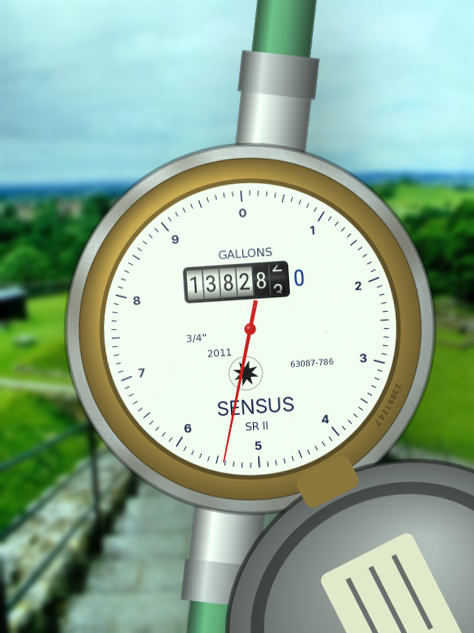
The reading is 1382825.4 gal
